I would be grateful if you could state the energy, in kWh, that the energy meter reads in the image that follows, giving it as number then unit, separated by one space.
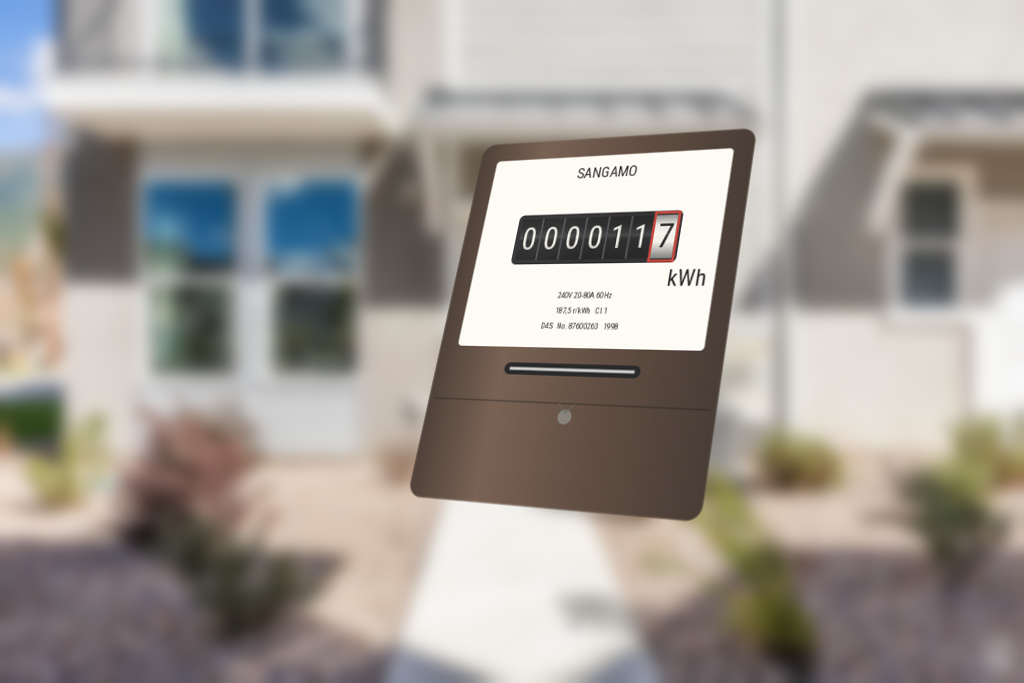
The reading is 11.7 kWh
